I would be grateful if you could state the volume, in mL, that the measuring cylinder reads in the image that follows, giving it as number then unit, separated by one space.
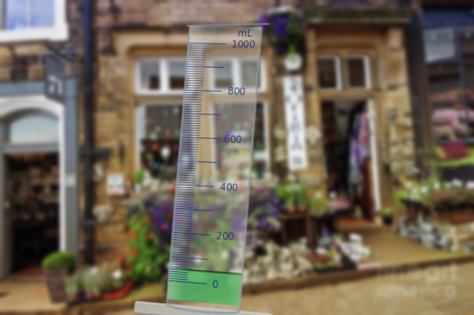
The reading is 50 mL
